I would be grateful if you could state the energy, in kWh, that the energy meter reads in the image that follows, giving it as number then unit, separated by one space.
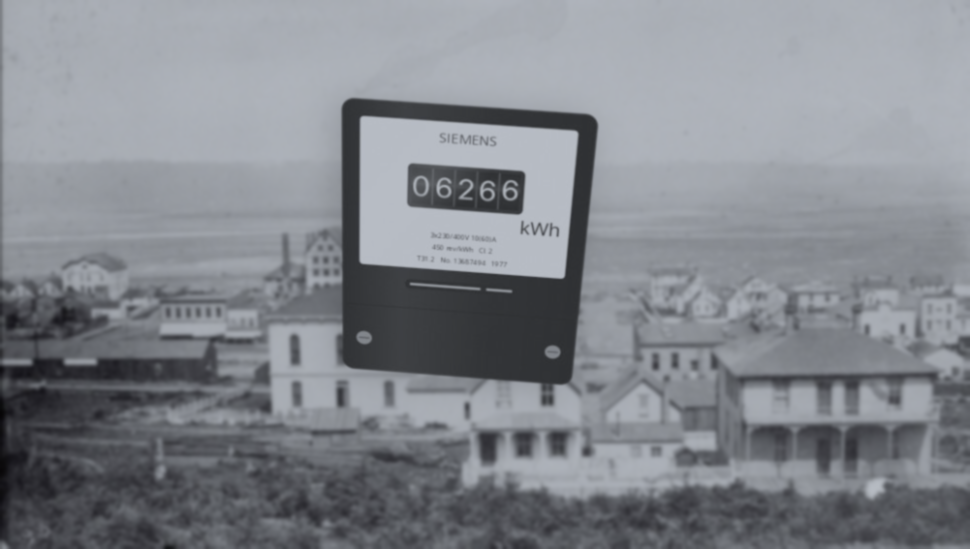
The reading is 6266 kWh
